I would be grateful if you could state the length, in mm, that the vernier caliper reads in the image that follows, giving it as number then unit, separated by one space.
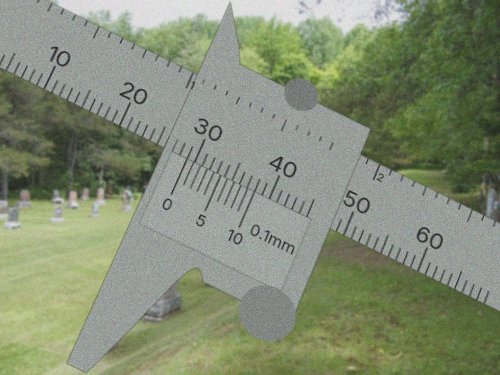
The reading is 29.0 mm
